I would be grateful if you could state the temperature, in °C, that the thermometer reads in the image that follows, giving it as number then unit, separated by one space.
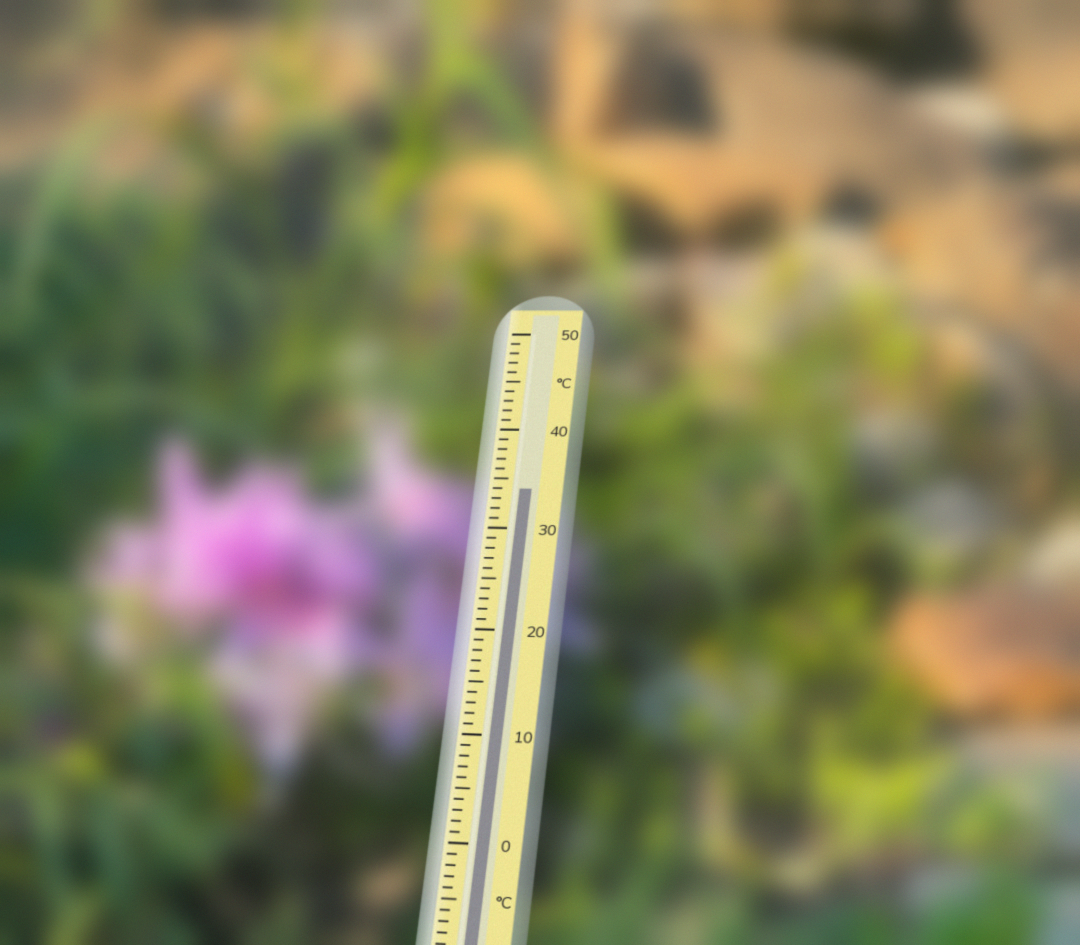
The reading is 34 °C
